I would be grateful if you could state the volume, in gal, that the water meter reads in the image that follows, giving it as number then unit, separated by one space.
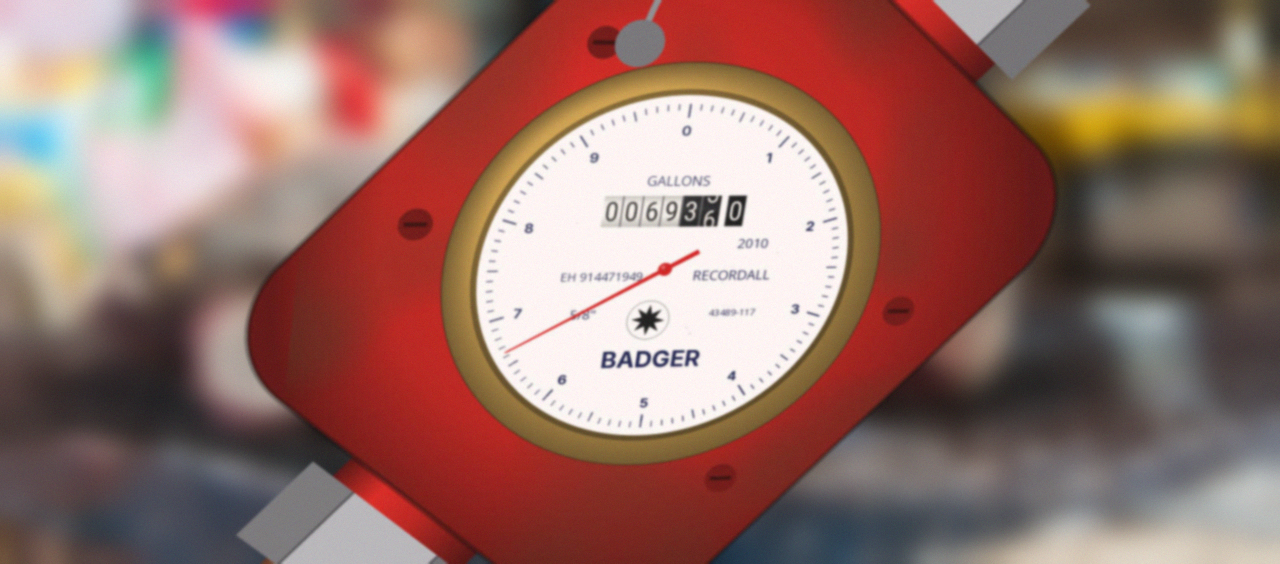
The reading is 69356.6 gal
